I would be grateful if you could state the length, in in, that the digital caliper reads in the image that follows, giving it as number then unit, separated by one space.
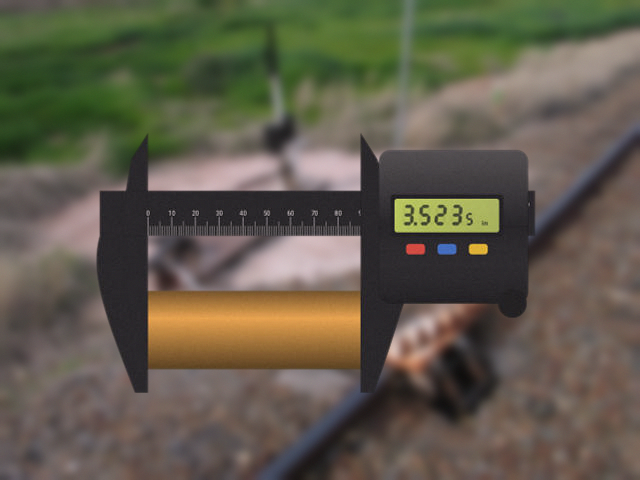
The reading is 3.5235 in
